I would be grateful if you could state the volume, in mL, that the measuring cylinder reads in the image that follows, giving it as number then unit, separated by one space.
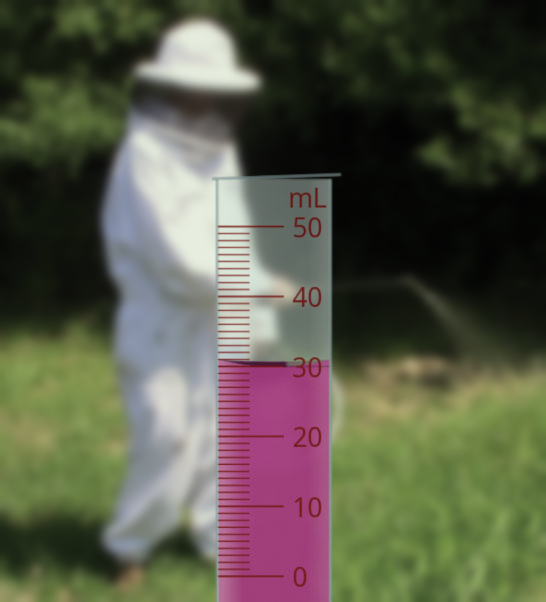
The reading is 30 mL
